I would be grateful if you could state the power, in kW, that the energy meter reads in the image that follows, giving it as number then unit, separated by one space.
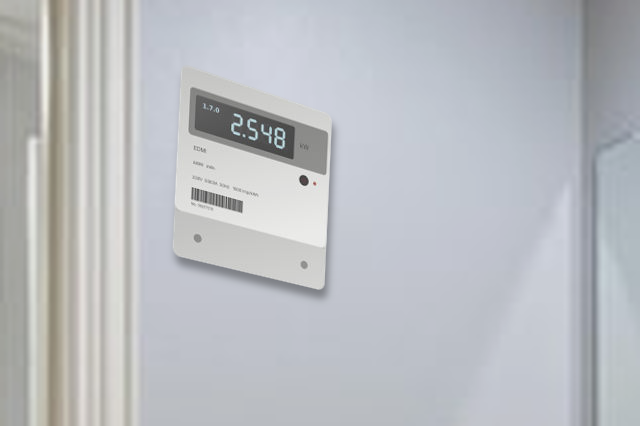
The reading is 2.548 kW
